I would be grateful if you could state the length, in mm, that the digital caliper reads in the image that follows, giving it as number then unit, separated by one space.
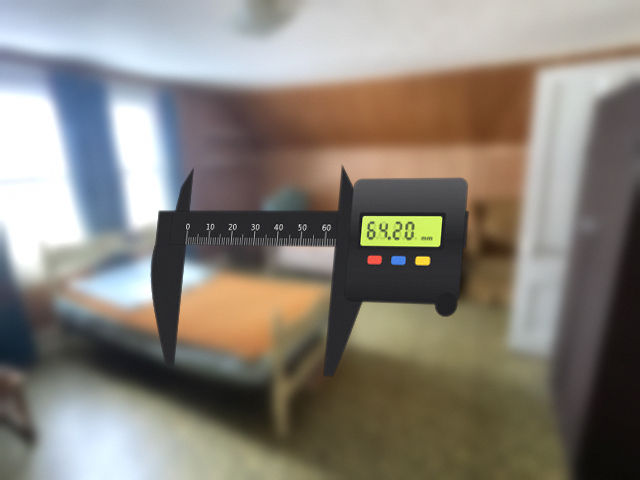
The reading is 64.20 mm
